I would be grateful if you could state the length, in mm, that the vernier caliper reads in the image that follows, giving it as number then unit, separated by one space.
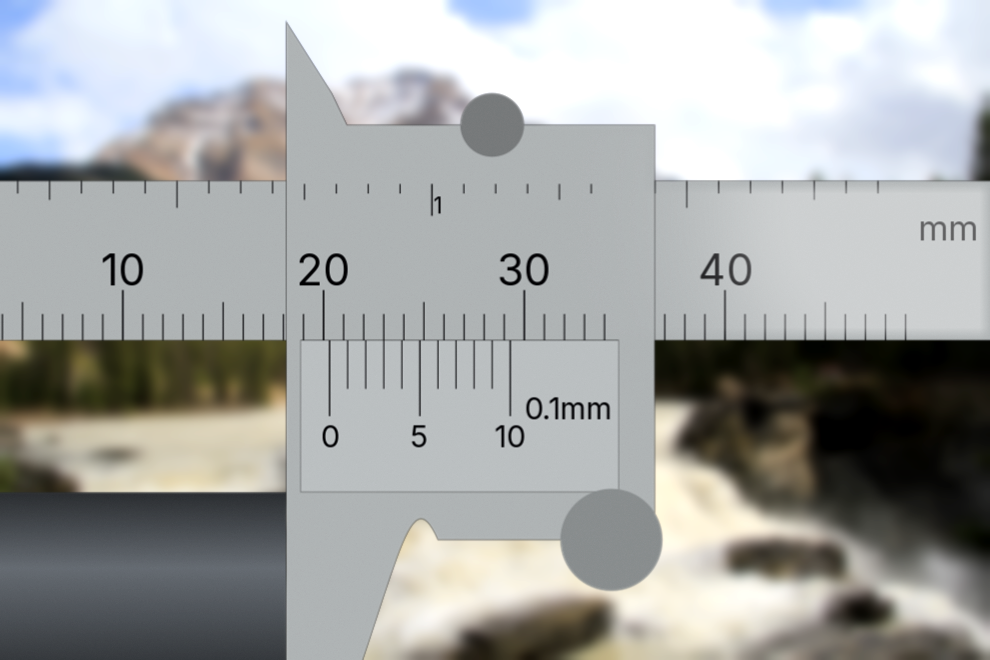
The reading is 20.3 mm
